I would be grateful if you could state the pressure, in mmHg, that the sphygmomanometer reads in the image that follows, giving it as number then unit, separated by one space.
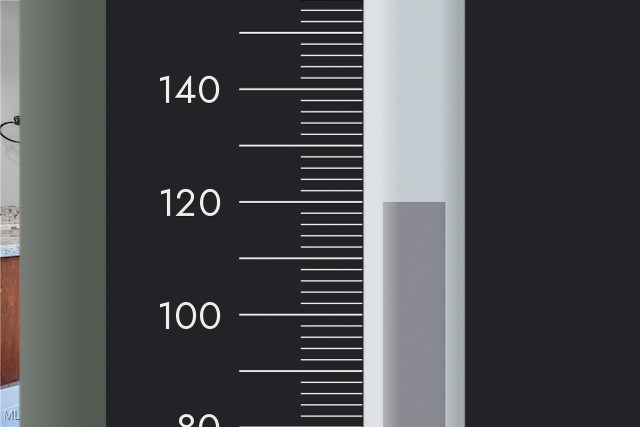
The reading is 120 mmHg
